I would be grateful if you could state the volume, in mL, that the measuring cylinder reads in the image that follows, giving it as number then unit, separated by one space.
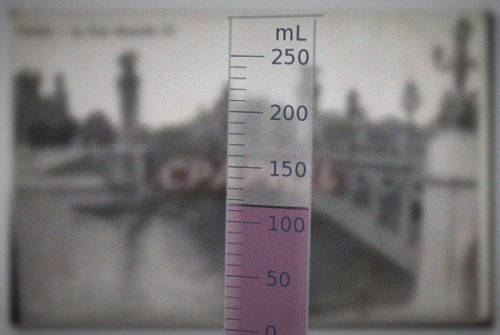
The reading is 115 mL
